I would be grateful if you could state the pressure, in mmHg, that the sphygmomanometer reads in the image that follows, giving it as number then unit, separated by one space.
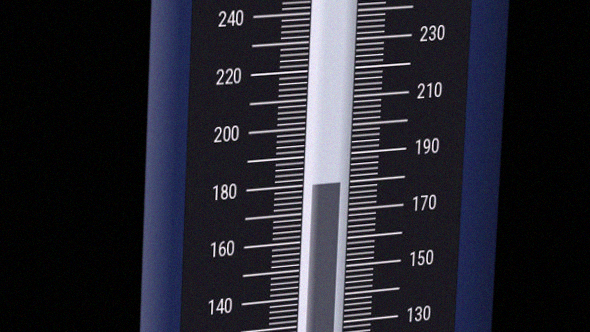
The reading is 180 mmHg
